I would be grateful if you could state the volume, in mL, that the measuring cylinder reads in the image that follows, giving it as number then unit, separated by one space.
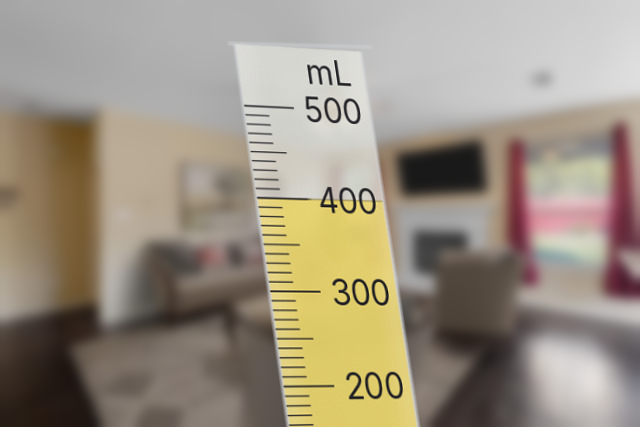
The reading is 400 mL
